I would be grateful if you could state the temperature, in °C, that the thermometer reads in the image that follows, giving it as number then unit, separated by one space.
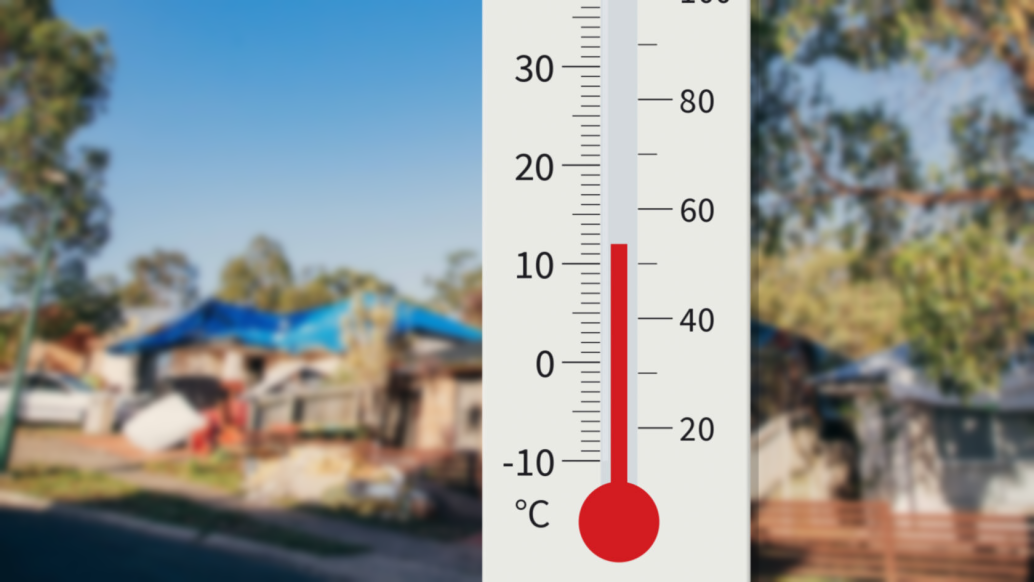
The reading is 12 °C
